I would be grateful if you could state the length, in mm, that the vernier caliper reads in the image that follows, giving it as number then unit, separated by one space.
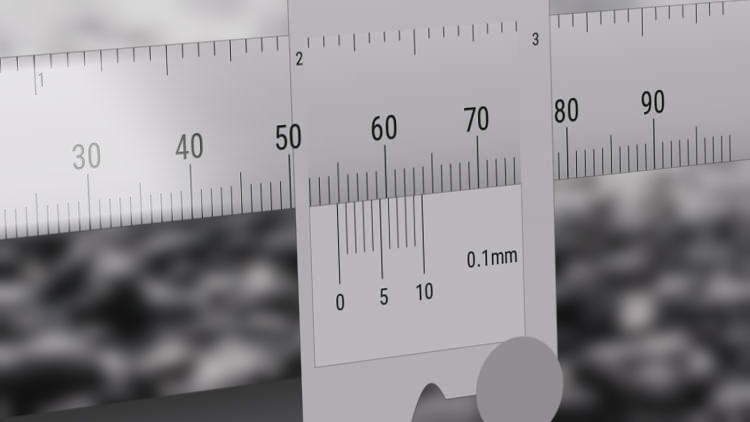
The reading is 54.8 mm
